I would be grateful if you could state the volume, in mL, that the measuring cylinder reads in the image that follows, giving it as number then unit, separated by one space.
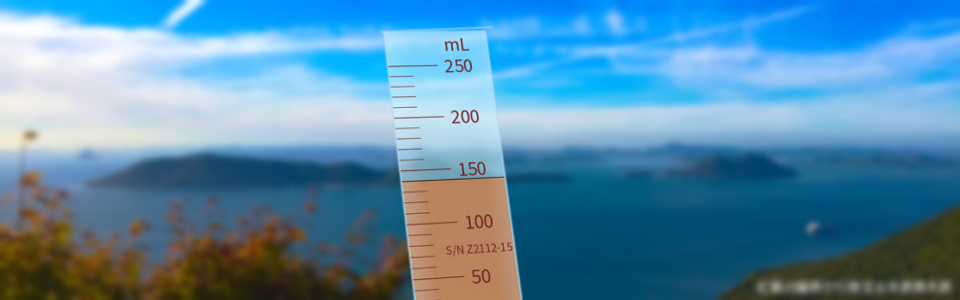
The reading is 140 mL
